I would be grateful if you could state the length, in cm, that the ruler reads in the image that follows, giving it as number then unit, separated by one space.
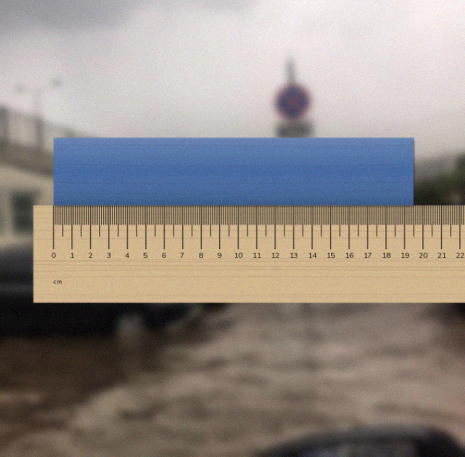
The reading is 19.5 cm
